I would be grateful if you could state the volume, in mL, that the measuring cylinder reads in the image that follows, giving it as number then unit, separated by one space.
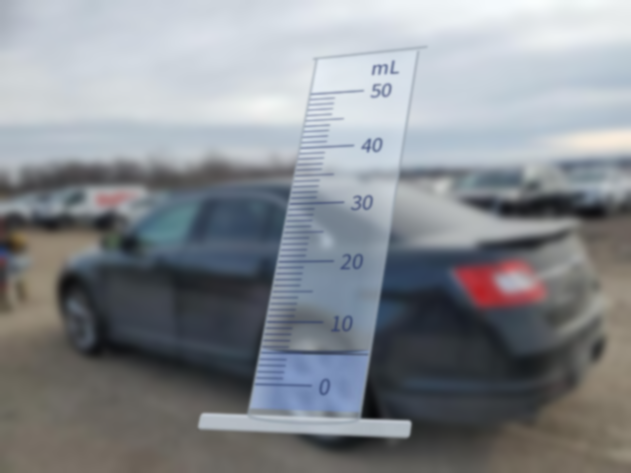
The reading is 5 mL
